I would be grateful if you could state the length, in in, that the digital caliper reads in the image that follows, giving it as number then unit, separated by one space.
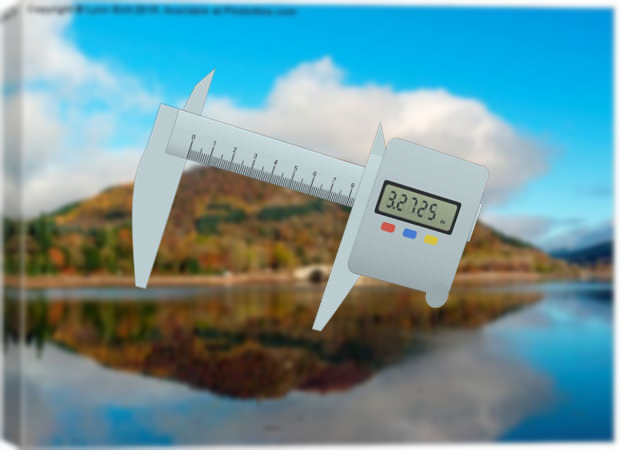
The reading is 3.2725 in
